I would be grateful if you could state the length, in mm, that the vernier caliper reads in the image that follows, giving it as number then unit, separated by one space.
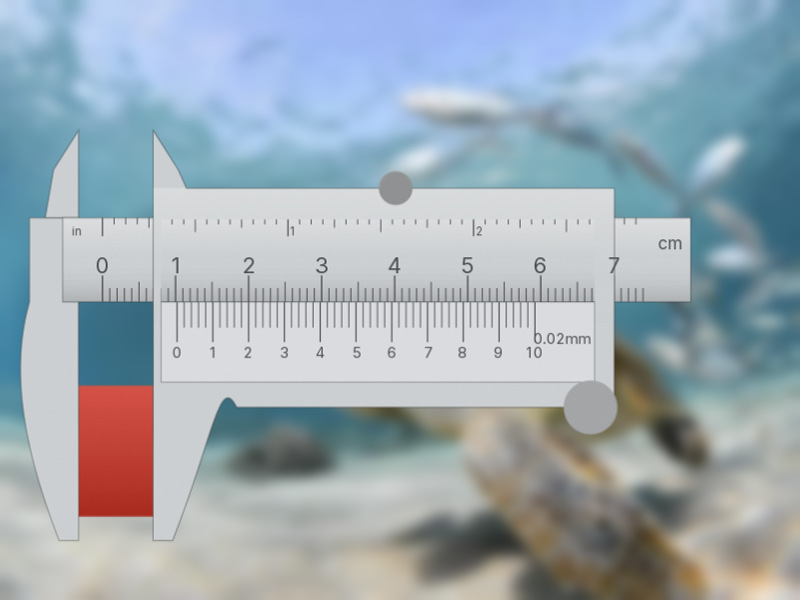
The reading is 10.2 mm
